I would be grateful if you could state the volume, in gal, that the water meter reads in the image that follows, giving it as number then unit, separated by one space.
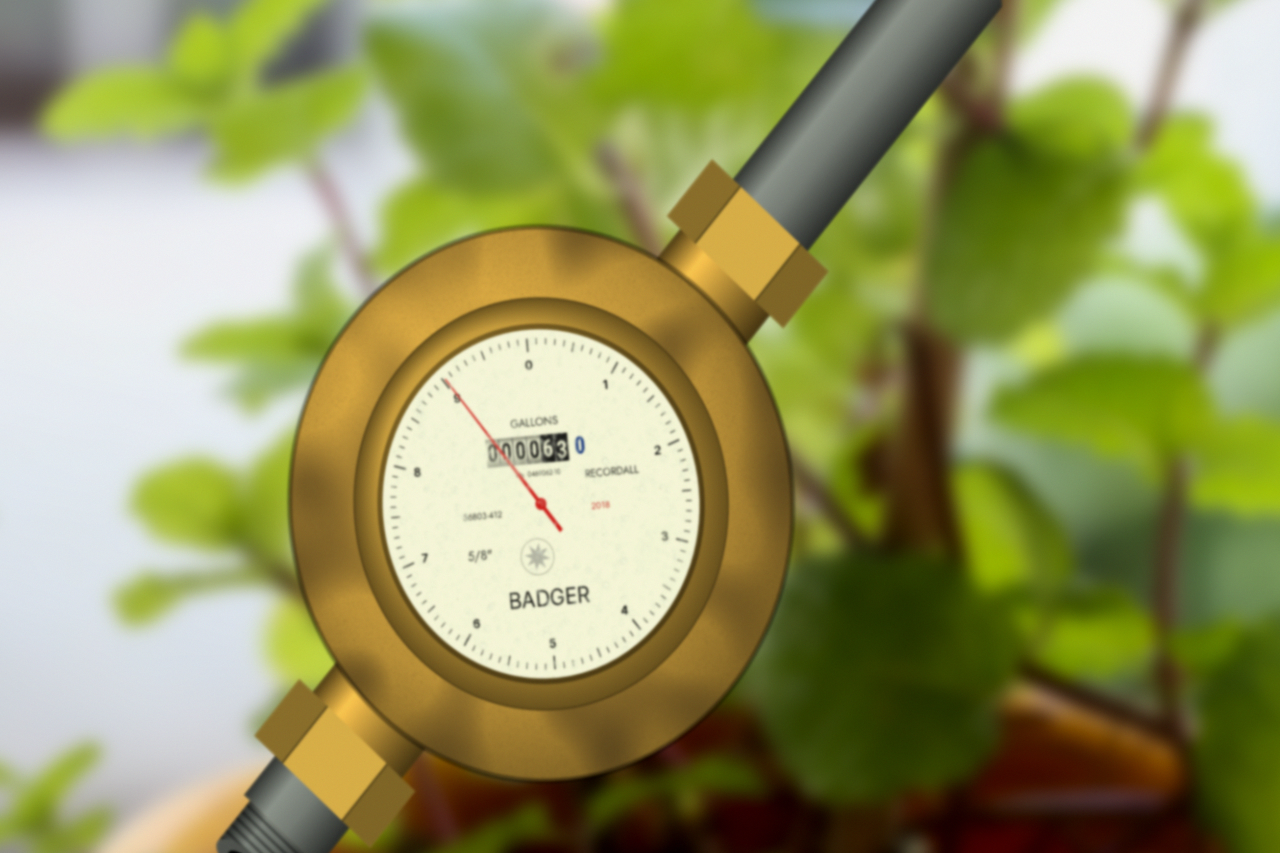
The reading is 629.0 gal
